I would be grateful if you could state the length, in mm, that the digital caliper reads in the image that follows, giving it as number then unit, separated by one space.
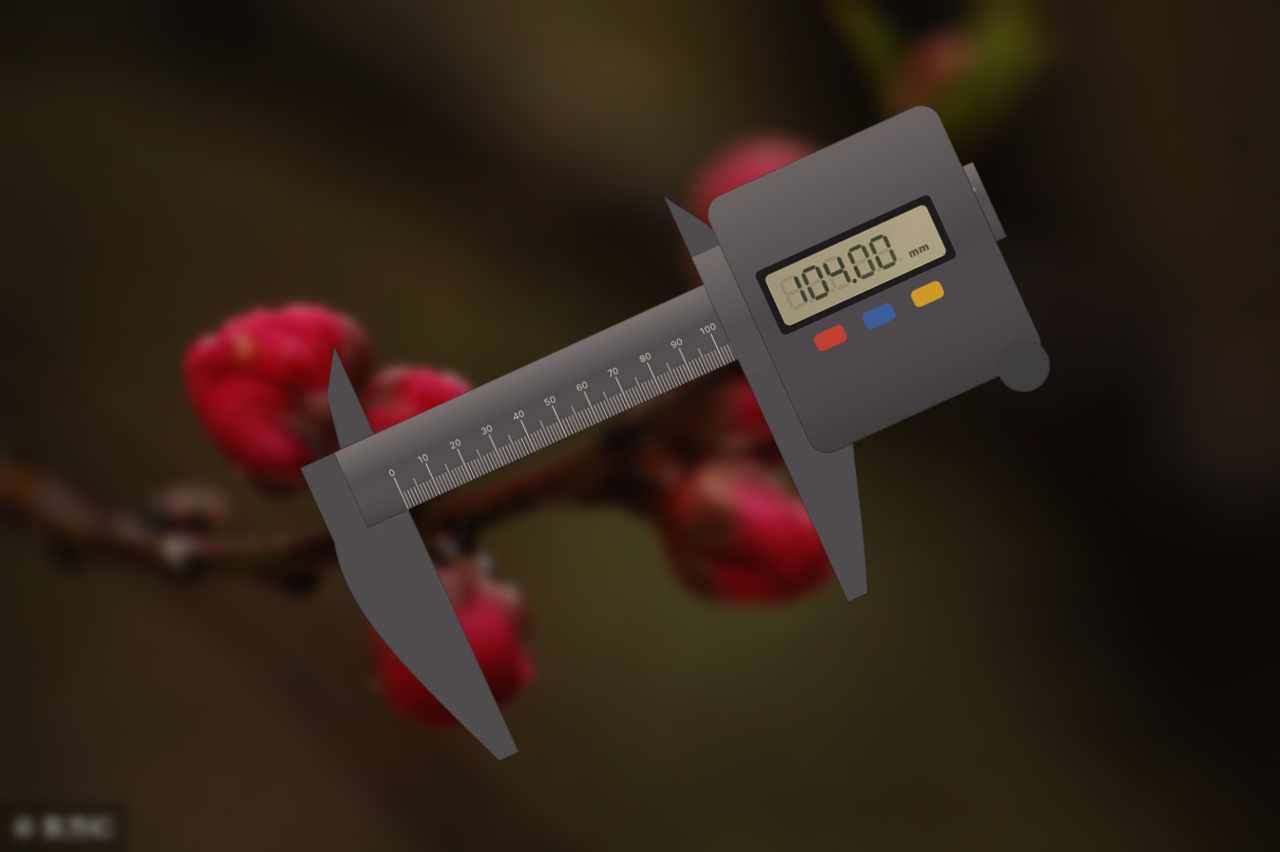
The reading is 104.00 mm
